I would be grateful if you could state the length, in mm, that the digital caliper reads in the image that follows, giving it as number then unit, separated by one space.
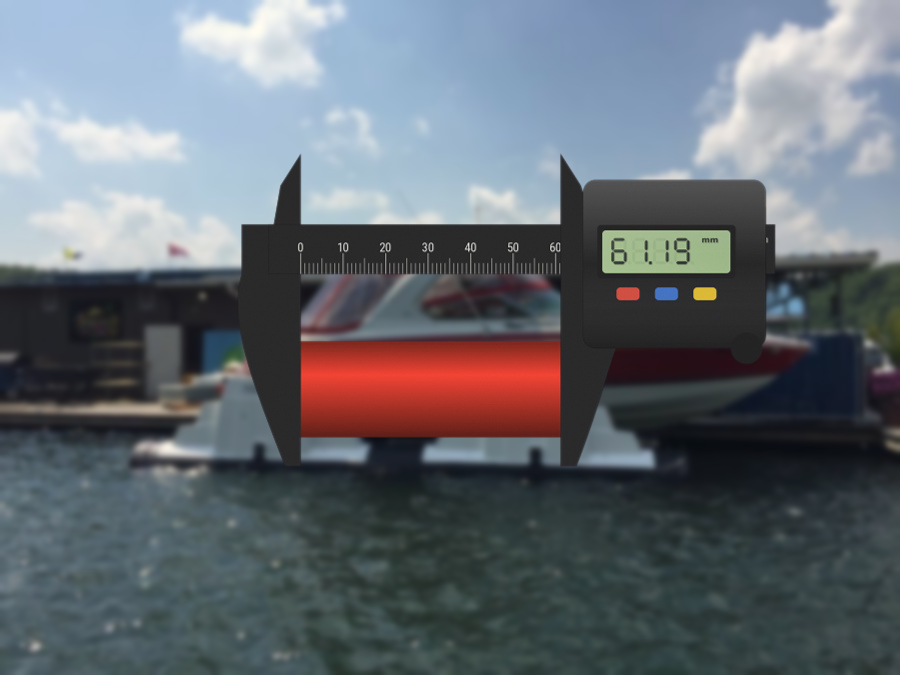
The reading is 61.19 mm
